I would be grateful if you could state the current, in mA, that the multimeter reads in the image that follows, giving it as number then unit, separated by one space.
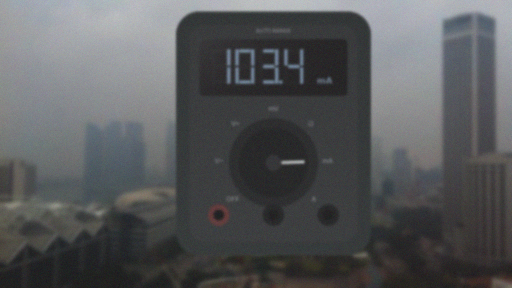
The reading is 103.4 mA
